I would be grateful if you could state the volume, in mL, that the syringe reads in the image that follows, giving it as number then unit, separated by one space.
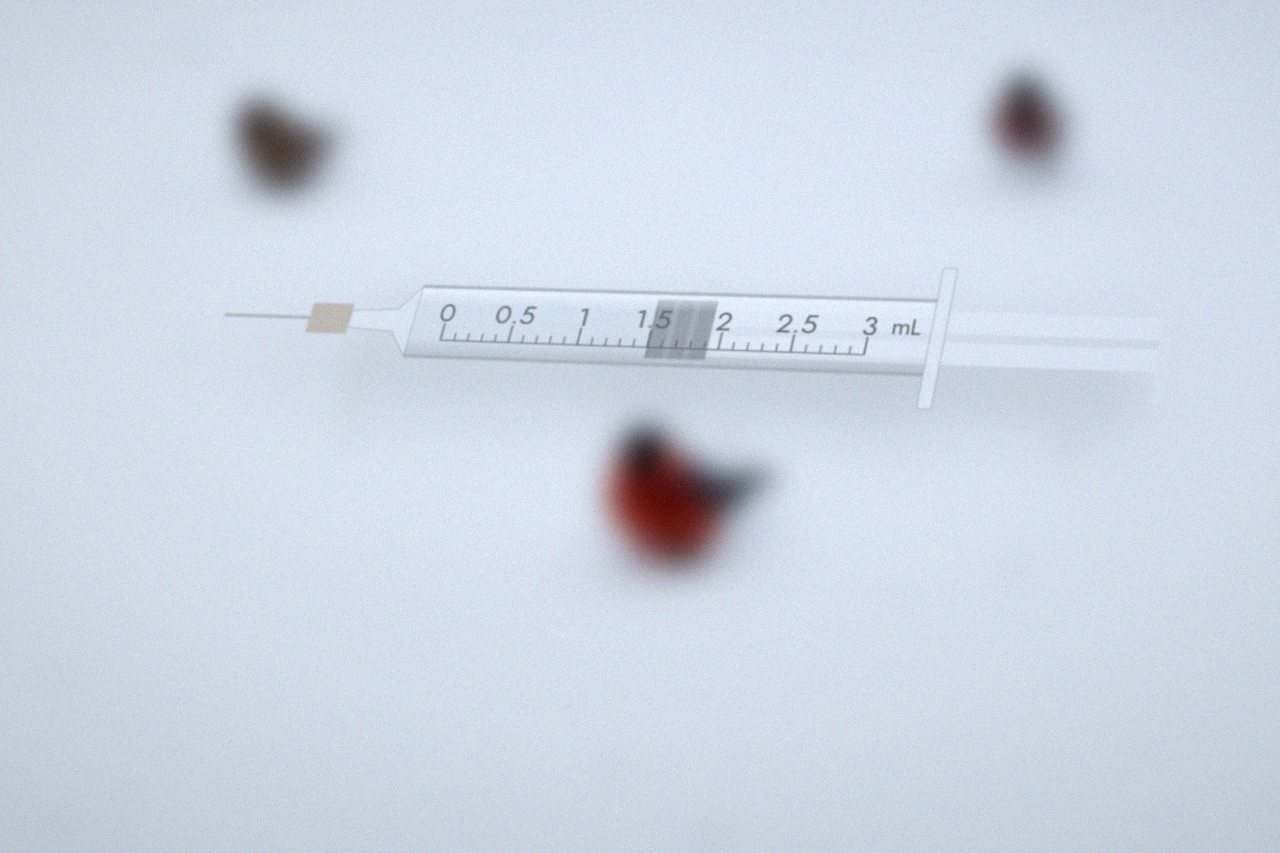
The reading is 1.5 mL
